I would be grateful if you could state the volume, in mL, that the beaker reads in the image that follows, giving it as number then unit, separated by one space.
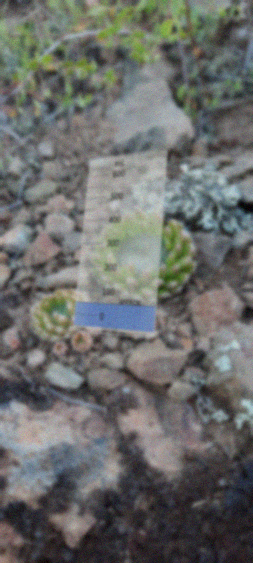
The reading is 50 mL
